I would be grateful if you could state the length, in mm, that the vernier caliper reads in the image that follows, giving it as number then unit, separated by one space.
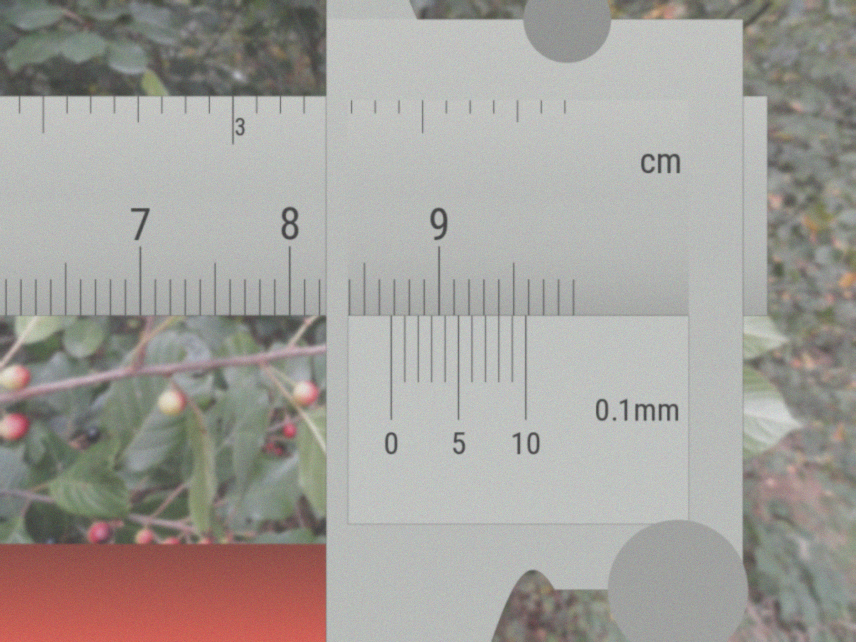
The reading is 86.8 mm
